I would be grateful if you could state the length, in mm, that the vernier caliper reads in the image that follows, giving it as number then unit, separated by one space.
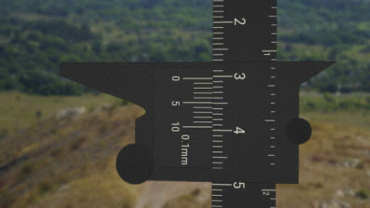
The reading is 30.4 mm
